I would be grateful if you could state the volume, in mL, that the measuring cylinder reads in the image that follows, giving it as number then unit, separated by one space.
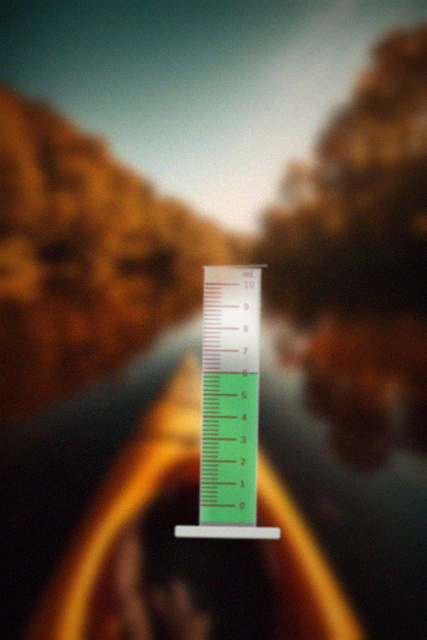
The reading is 6 mL
